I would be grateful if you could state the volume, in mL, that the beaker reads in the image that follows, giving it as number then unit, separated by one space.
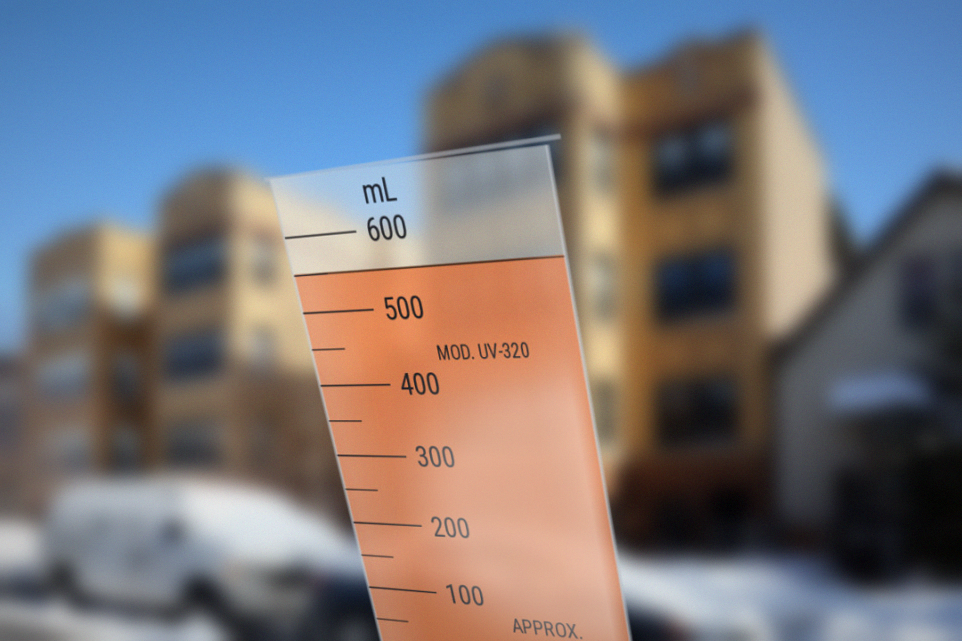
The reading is 550 mL
